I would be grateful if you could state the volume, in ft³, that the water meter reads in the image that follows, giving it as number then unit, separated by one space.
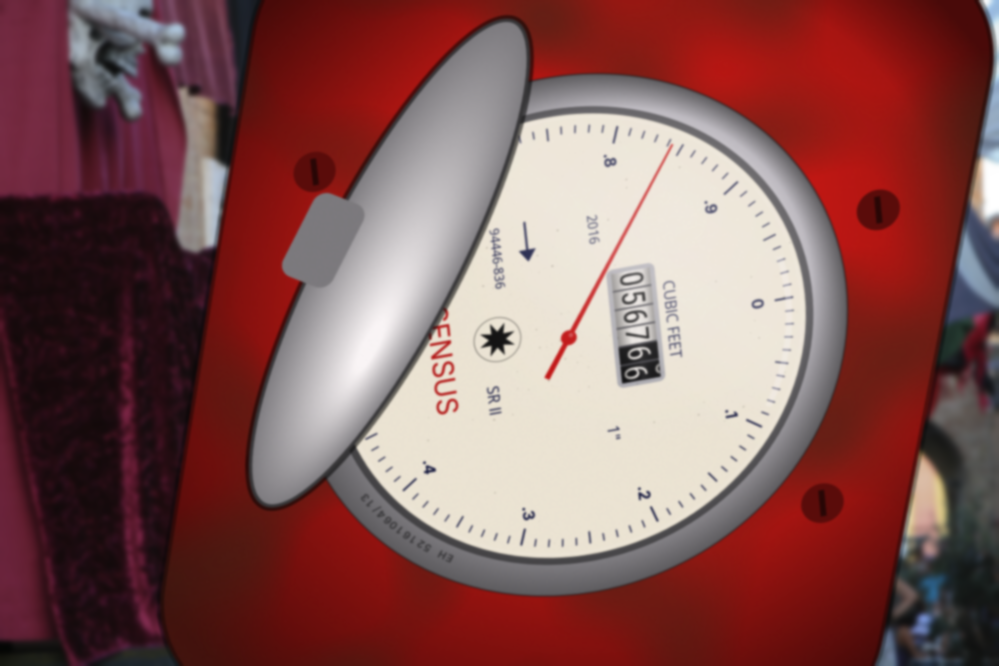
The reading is 56765.84 ft³
